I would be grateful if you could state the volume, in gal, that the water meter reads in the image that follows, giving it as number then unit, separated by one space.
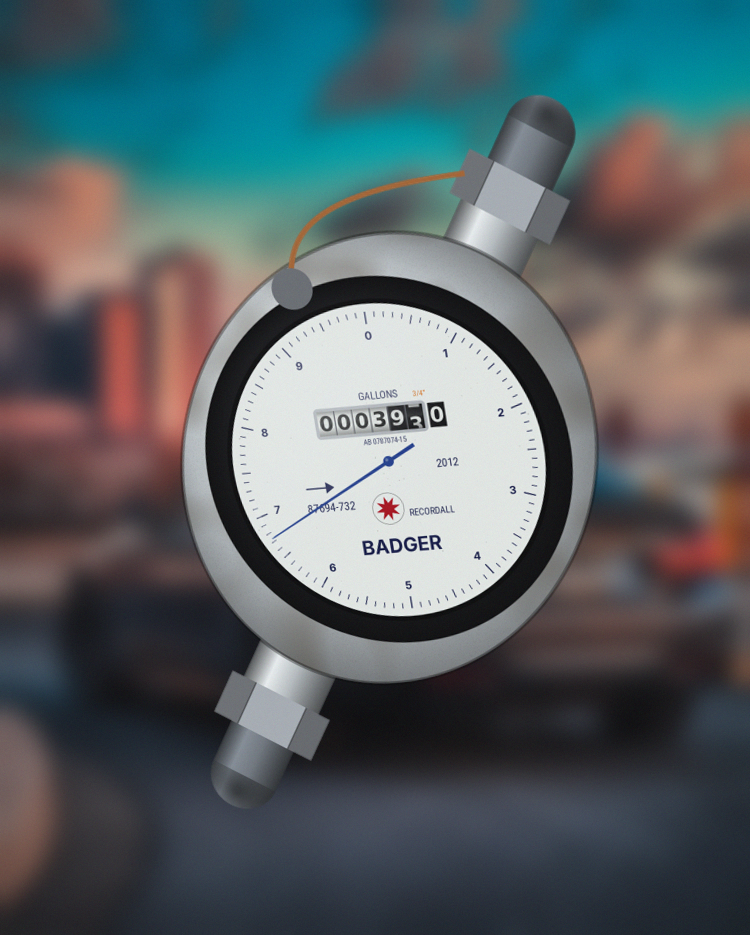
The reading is 3926.7 gal
